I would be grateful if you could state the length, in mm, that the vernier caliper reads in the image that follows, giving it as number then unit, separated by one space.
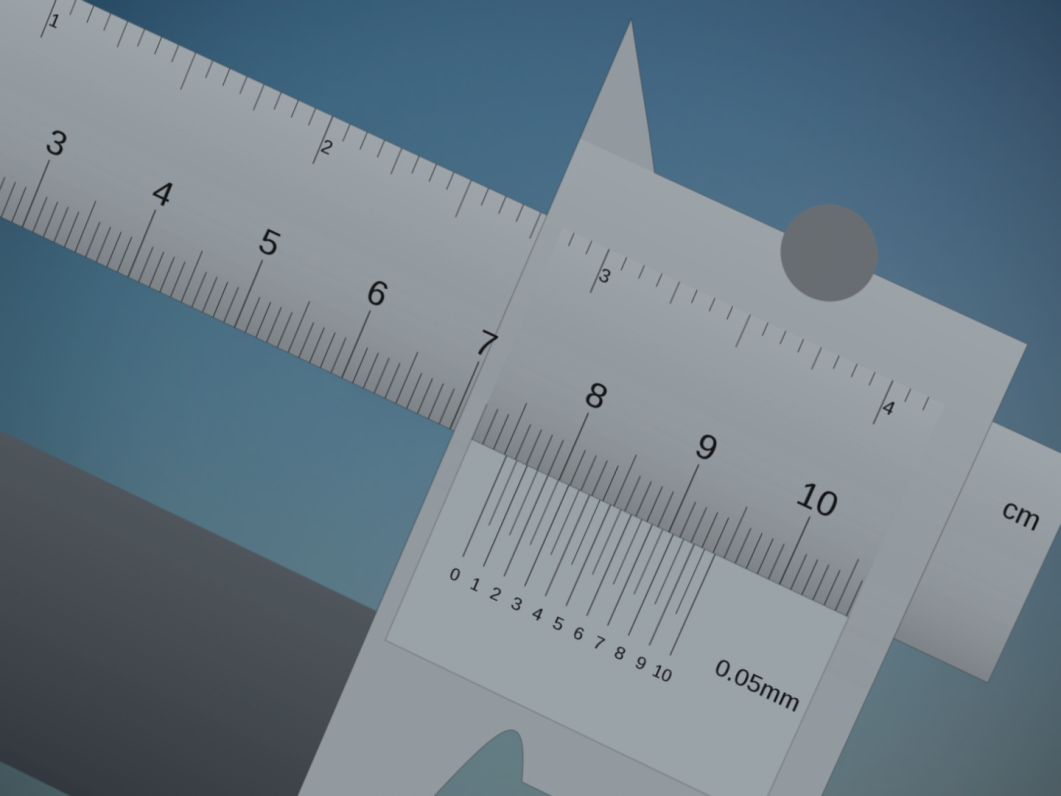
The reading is 75.2 mm
